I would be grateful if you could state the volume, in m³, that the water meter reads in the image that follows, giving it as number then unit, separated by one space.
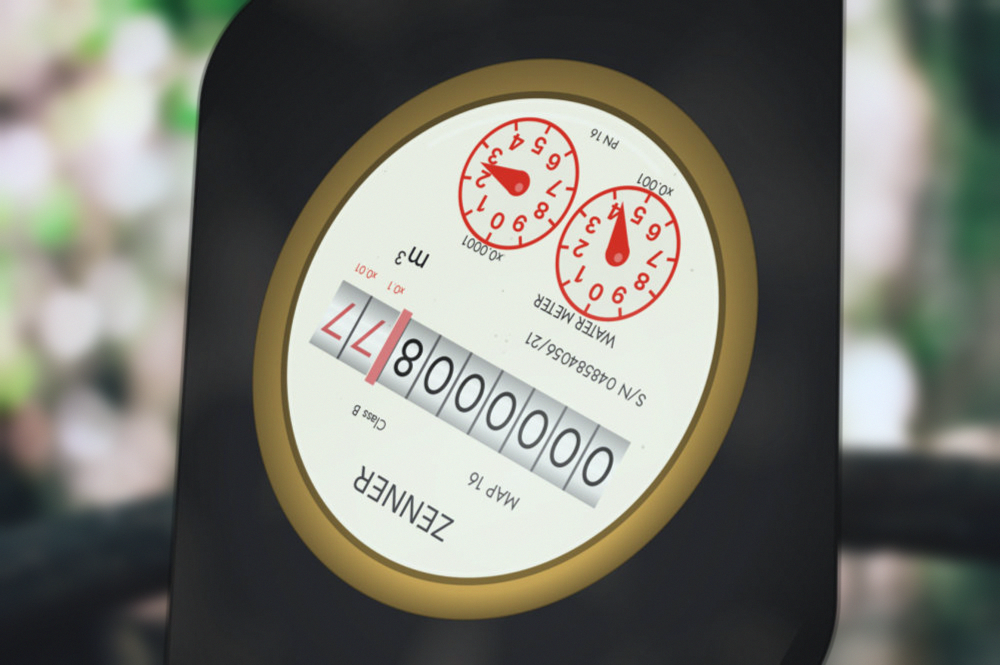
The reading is 8.7742 m³
